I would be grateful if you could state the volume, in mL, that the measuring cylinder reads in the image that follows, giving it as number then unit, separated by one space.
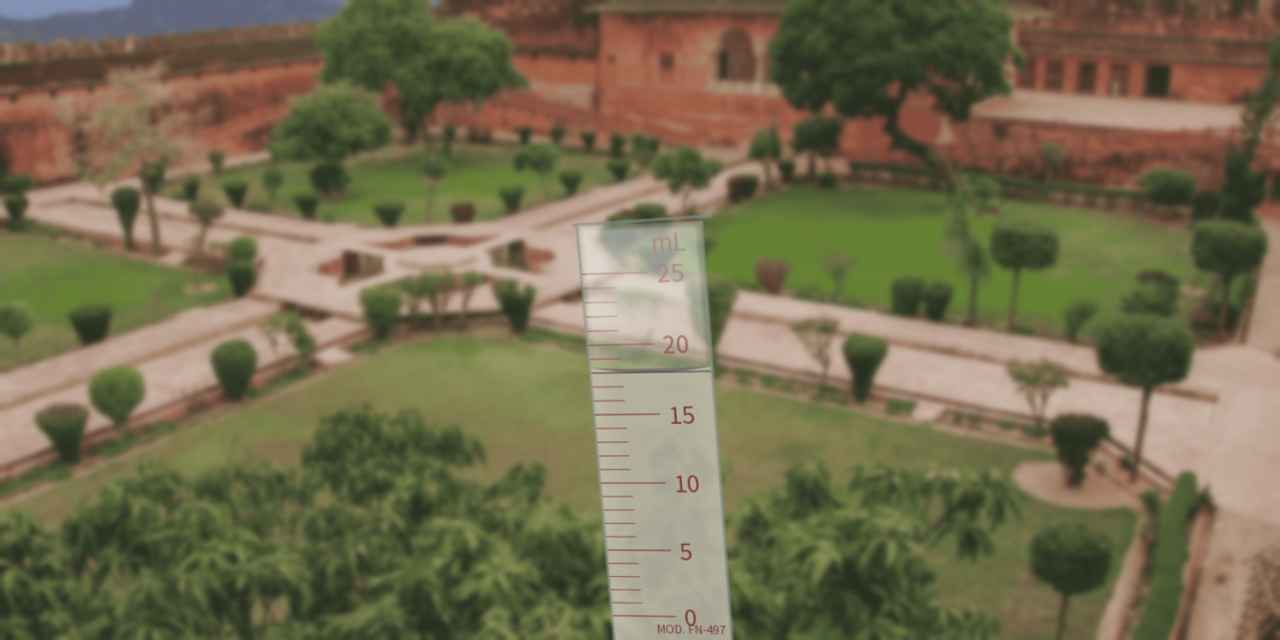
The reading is 18 mL
